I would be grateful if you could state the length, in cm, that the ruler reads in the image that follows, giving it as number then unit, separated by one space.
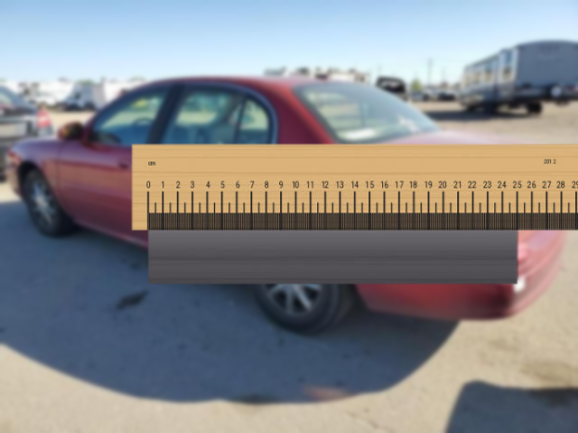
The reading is 25 cm
